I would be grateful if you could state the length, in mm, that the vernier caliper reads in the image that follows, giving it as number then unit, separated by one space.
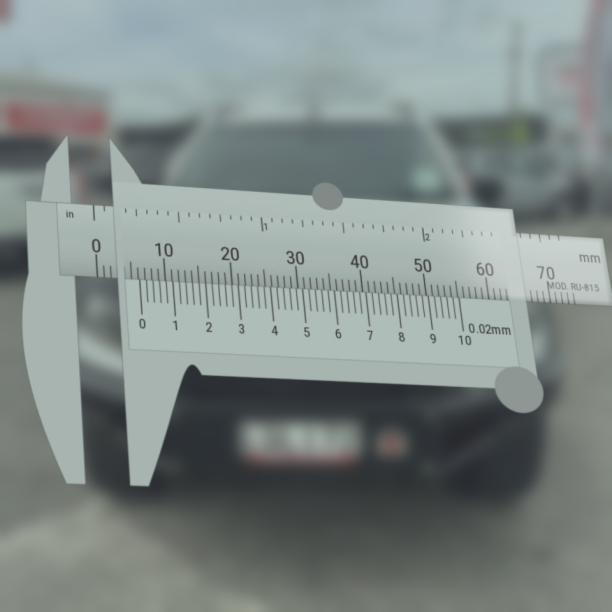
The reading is 6.2 mm
